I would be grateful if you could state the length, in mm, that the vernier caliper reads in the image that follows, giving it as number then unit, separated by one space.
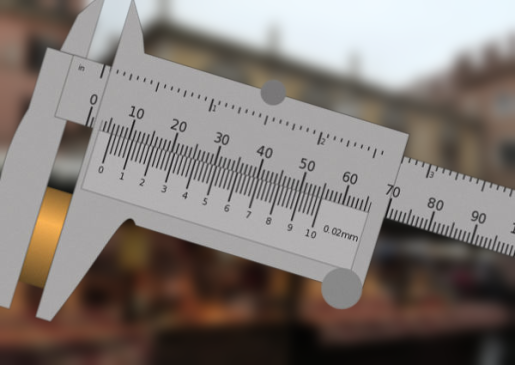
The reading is 6.0 mm
